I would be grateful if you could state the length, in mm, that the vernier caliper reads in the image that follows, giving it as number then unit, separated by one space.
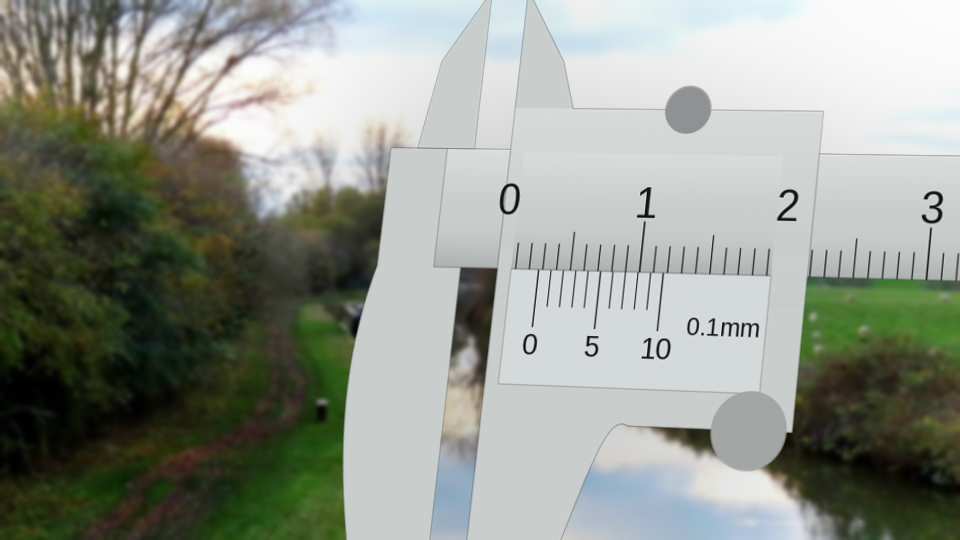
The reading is 2.7 mm
